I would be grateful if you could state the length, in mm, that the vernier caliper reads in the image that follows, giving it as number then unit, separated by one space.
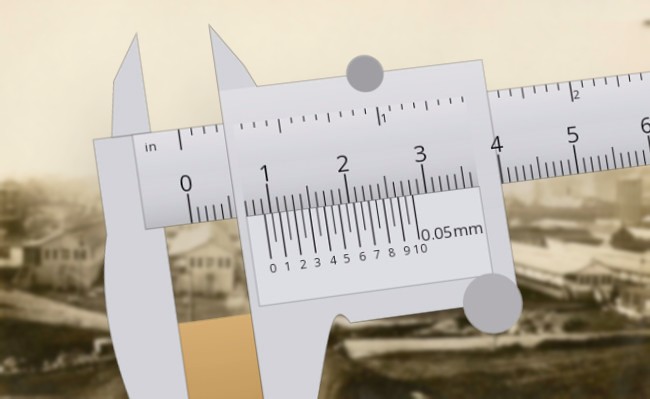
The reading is 9.2 mm
